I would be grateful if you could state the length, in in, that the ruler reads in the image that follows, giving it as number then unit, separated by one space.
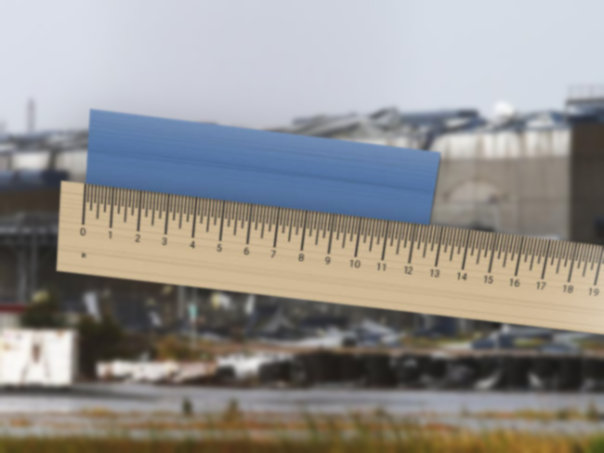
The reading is 12.5 in
